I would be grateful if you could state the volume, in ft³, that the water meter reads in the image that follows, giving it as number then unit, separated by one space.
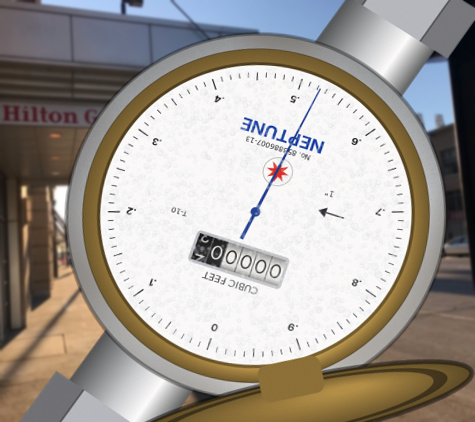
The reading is 2.52 ft³
